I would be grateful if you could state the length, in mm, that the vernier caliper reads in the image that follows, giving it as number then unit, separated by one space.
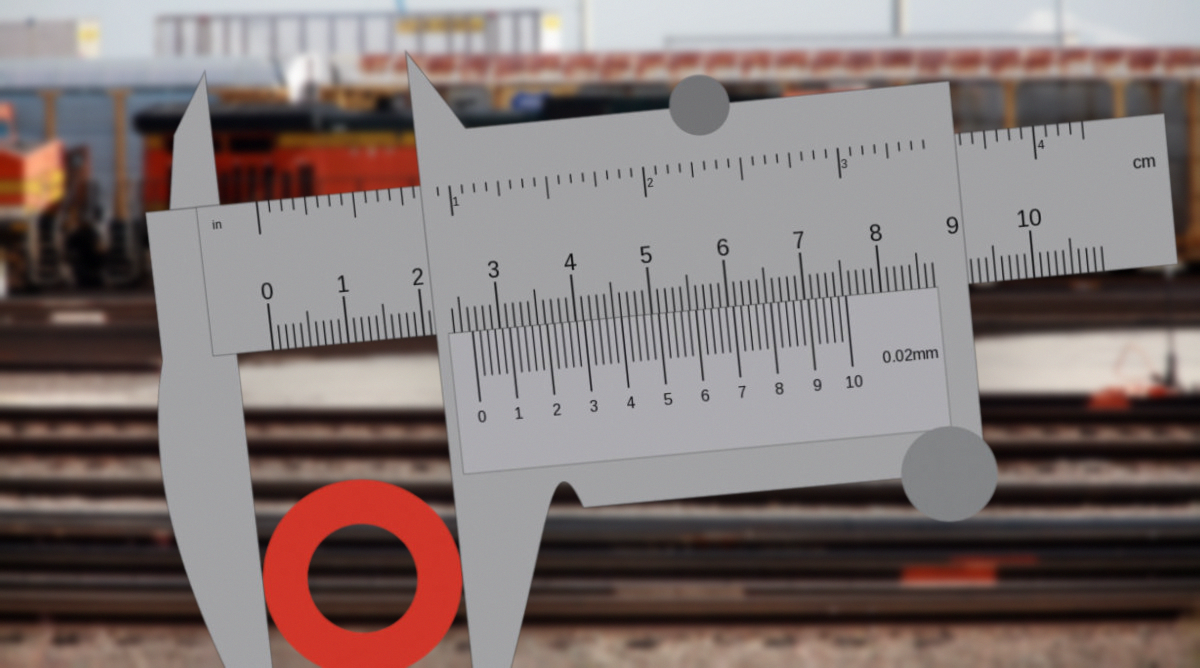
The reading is 26.4 mm
